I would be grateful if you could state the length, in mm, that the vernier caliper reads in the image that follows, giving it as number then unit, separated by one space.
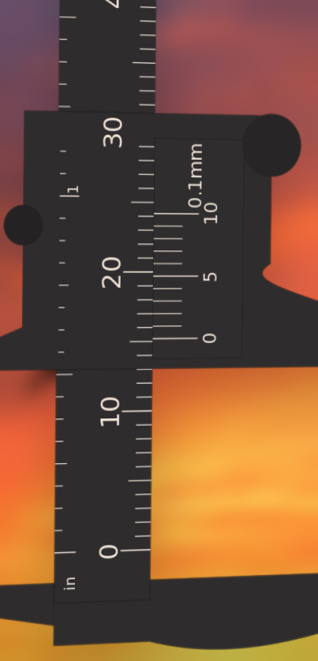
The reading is 15.2 mm
